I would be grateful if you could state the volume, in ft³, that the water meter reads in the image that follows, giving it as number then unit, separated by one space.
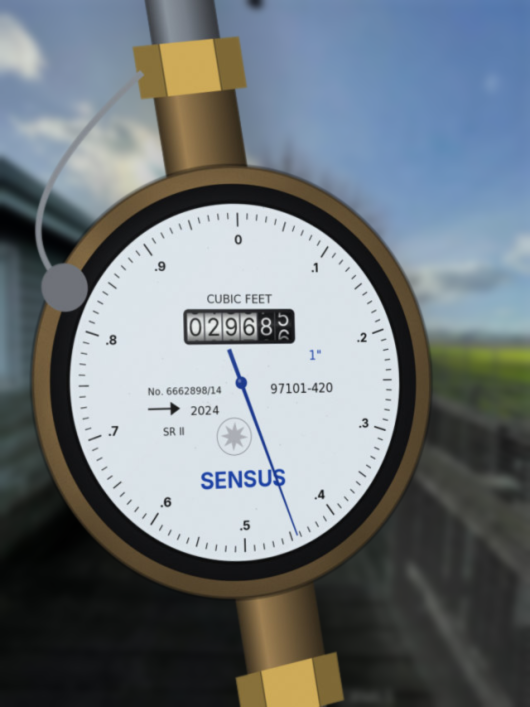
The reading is 29685.44 ft³
